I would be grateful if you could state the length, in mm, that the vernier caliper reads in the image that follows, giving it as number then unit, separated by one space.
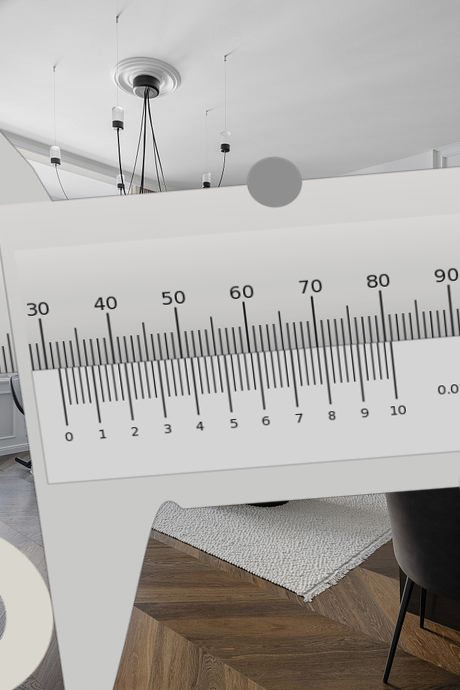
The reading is 31.8 mm
